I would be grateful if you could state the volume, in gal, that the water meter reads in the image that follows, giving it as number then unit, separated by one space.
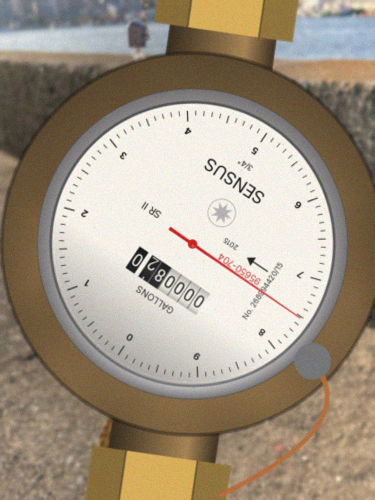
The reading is 817.5 gal
